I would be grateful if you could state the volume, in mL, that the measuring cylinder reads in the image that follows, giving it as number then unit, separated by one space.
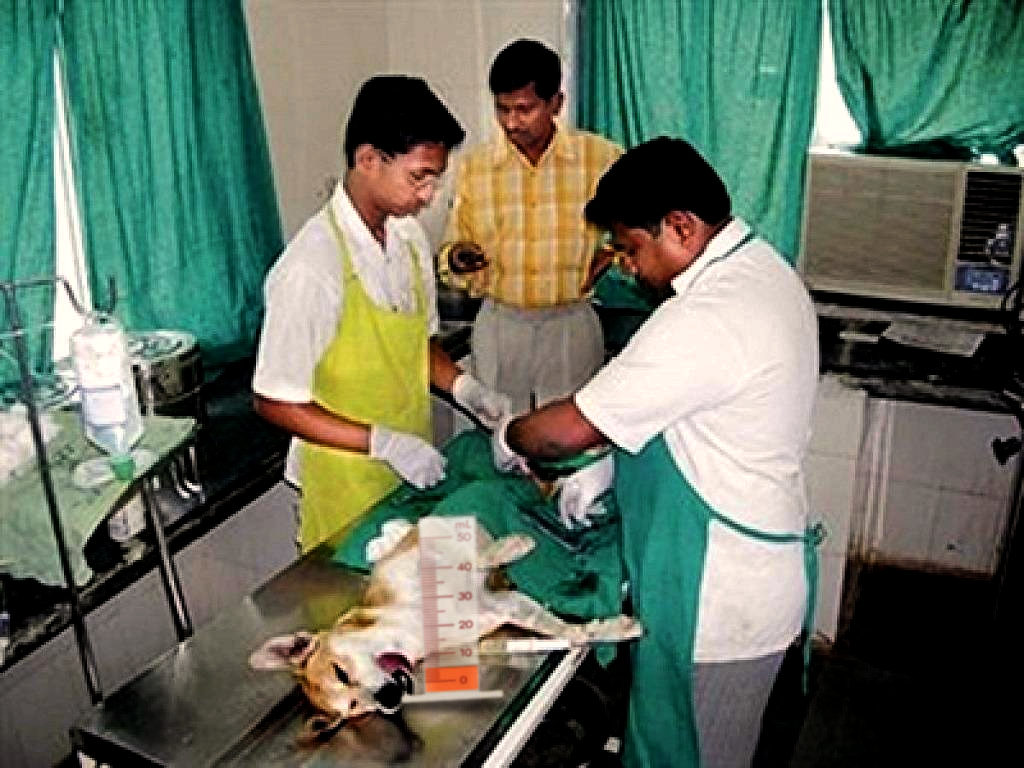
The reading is 5 mL
